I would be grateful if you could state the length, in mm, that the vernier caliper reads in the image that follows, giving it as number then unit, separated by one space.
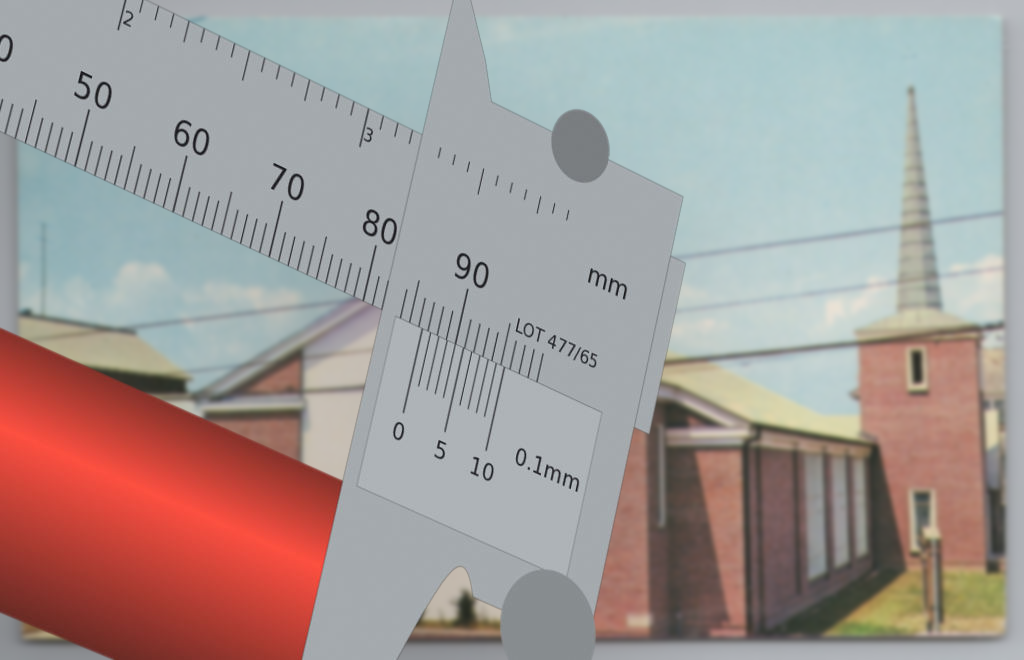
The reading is 86.4 mm
